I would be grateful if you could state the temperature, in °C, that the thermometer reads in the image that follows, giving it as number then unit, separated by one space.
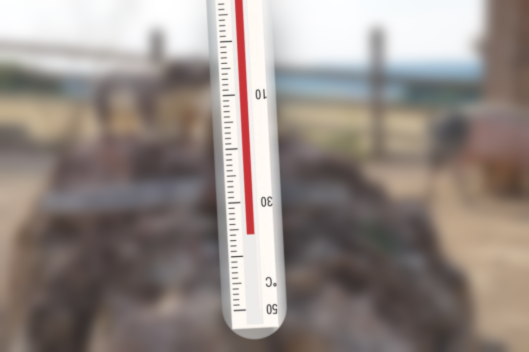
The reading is 36 °C
